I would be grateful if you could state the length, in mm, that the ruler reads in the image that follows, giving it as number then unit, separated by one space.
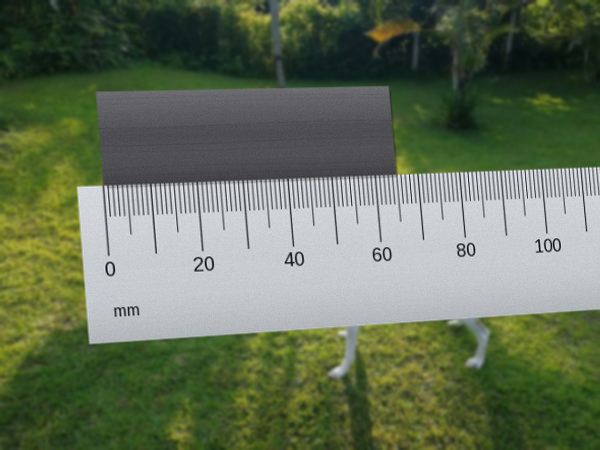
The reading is 65 mm
